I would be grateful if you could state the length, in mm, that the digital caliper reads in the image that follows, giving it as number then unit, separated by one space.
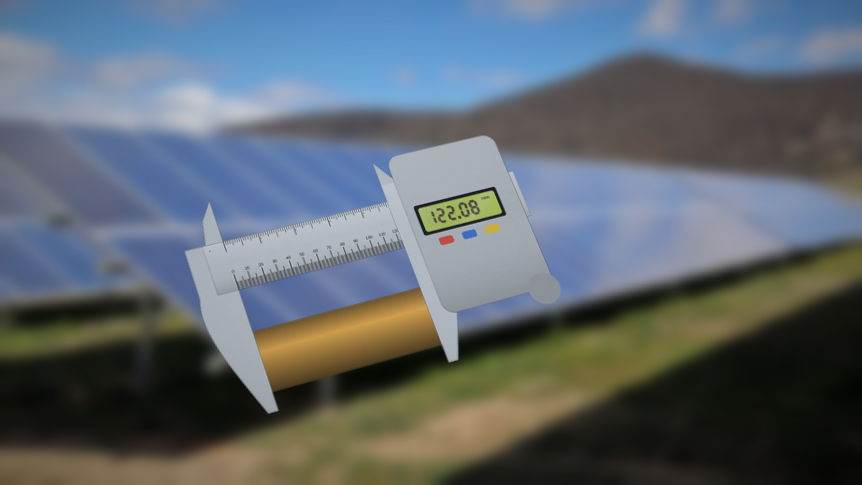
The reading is 122.08 mm
